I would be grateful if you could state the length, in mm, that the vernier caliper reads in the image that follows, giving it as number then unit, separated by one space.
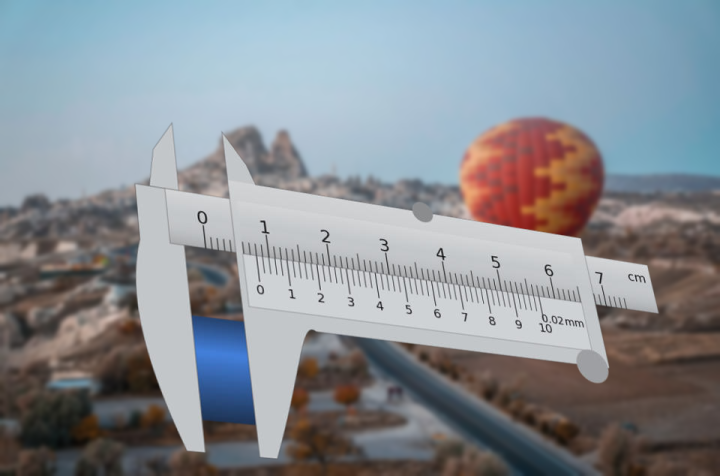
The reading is 8.0 mm
